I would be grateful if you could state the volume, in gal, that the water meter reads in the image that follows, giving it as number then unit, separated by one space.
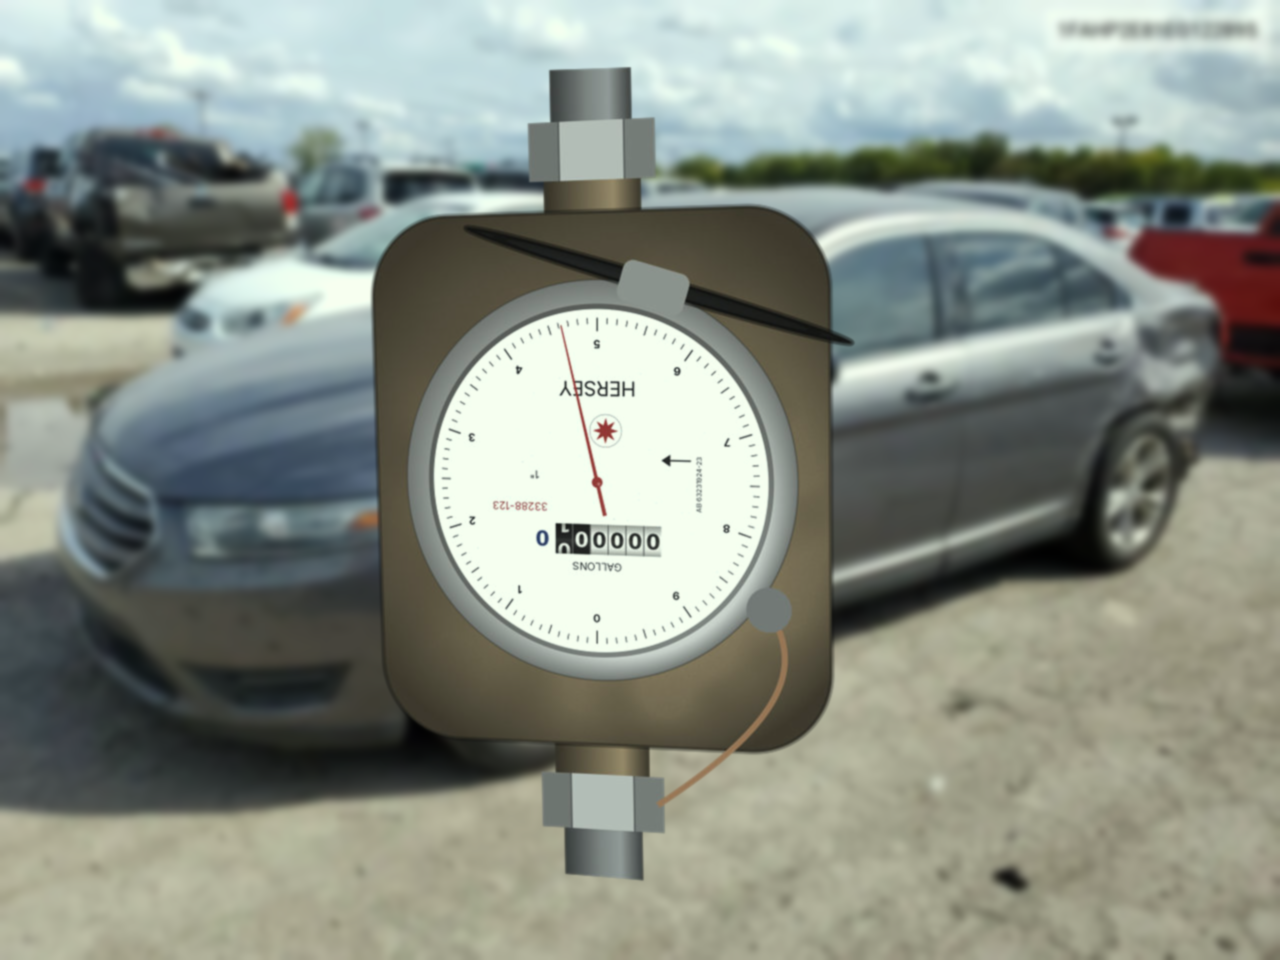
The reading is 4.6 gal
